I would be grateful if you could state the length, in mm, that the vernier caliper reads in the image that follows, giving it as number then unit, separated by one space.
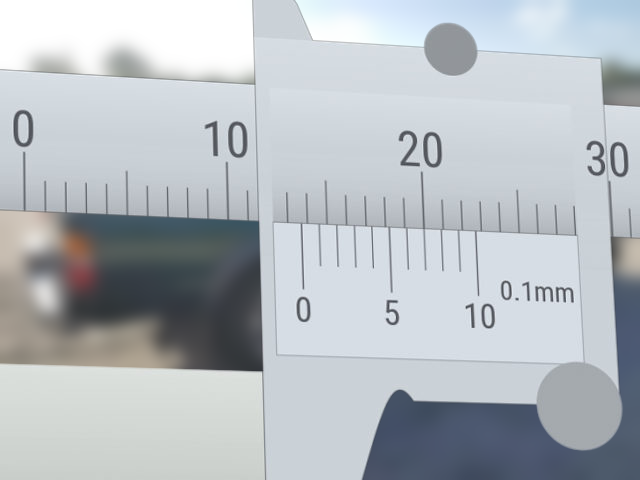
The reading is 13.7 mm
